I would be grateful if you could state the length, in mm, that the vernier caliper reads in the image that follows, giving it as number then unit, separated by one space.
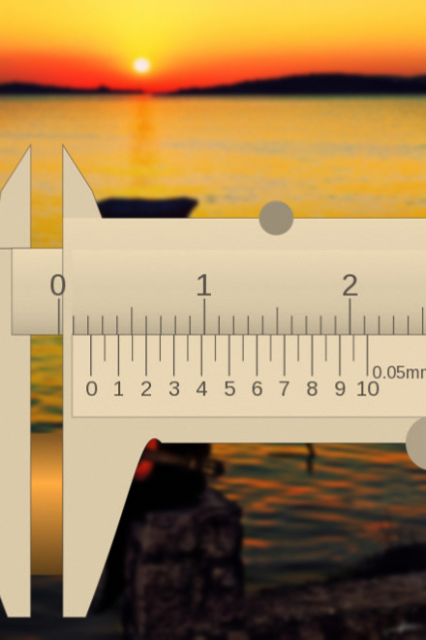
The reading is 2.2 mm
